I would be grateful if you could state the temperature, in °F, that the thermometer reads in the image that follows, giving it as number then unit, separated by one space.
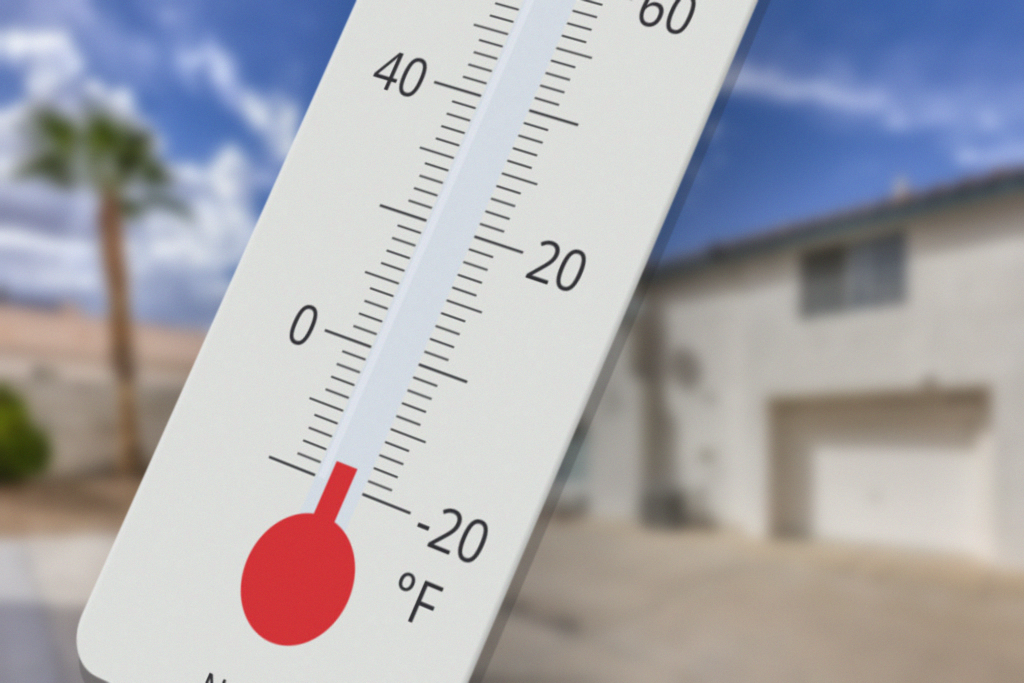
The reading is -17 °F
